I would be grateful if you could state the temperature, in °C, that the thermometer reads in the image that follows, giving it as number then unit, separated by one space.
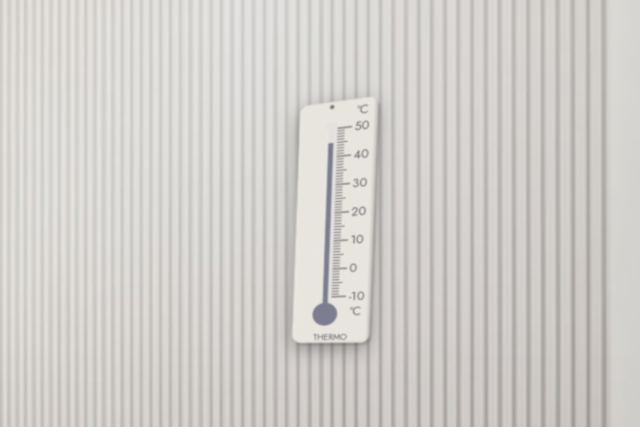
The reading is 45 °C
